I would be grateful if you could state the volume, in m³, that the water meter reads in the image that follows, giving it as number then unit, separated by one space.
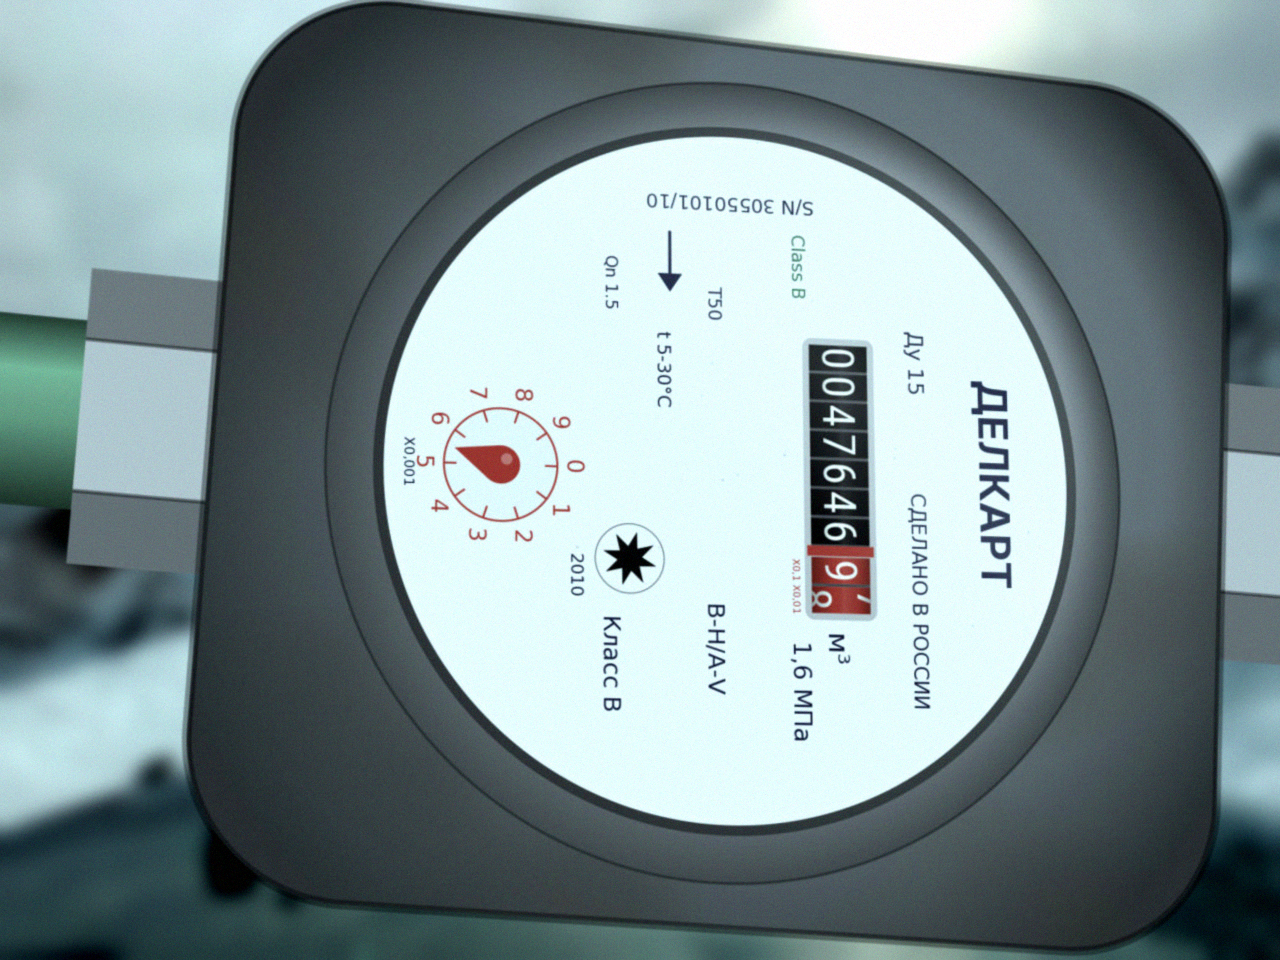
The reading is 47646.975 m³
